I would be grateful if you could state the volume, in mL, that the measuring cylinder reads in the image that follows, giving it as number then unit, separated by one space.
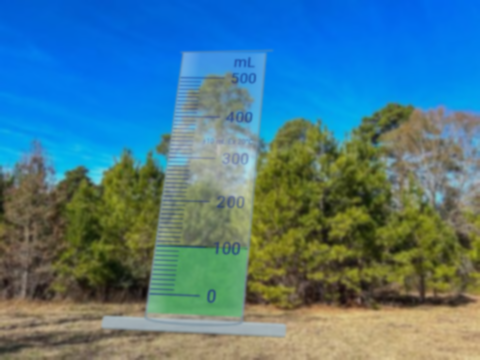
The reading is 100 mL
